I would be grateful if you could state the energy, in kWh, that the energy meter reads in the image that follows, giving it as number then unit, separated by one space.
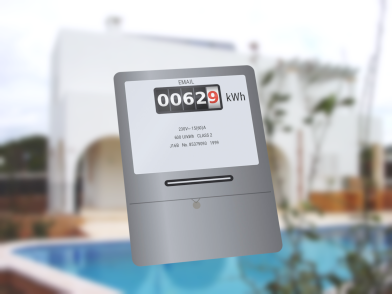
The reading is 62.9 kWh
